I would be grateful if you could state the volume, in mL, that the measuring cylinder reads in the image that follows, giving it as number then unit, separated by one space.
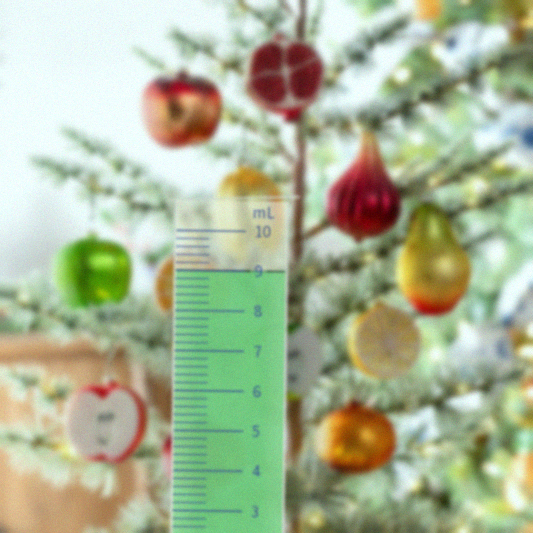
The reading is 9 mL
